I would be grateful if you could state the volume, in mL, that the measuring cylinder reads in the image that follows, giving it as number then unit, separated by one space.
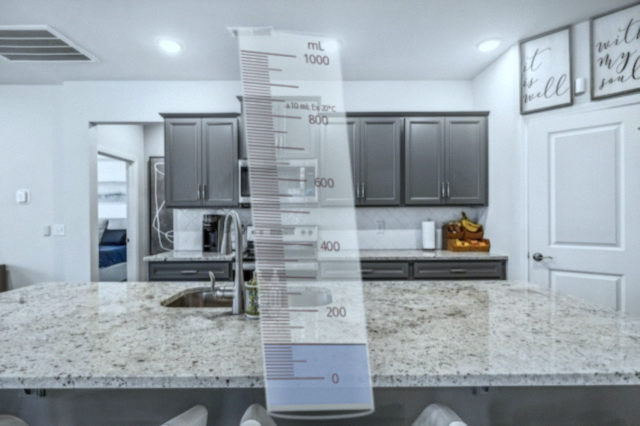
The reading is 100 mL
